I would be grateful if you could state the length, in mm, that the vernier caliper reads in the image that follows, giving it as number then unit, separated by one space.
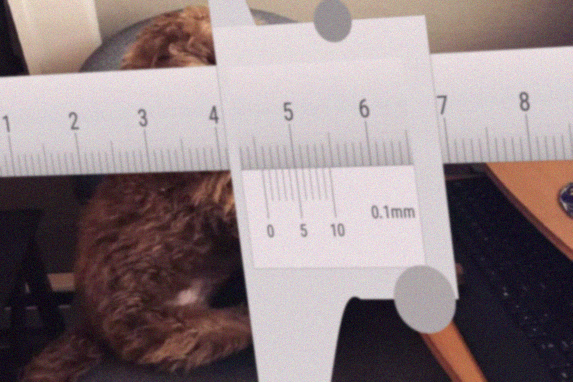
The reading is 45.6 mm
